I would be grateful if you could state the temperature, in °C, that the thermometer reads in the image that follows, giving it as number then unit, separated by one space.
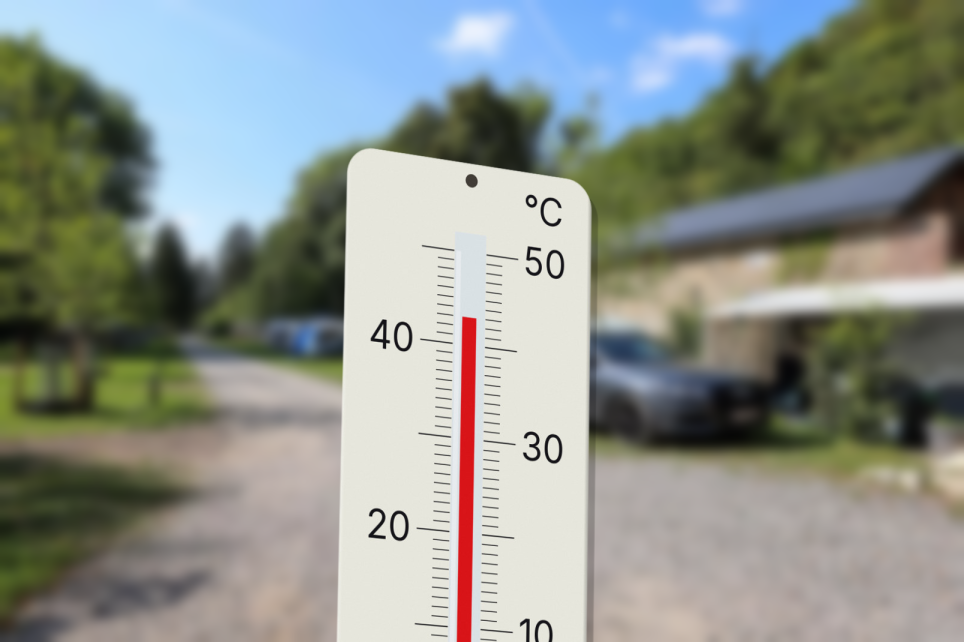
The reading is 43 °C
